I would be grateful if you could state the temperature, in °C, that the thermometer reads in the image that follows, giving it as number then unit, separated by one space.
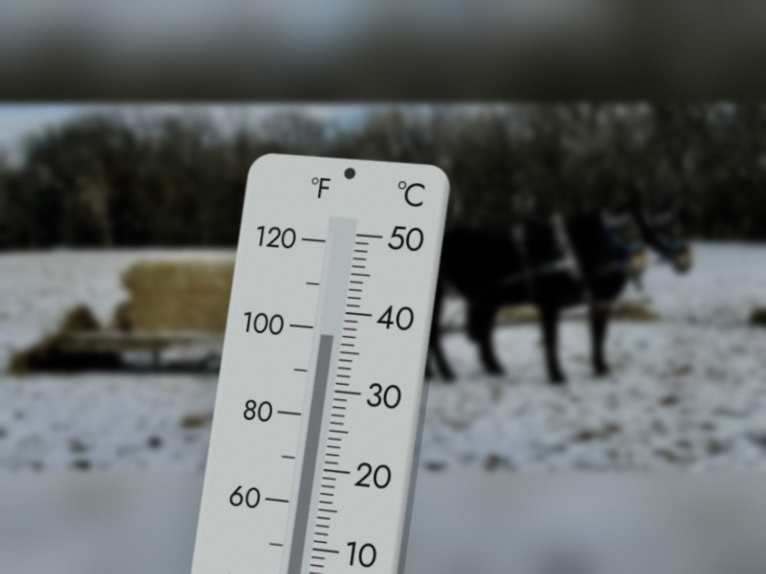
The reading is 37 °C
